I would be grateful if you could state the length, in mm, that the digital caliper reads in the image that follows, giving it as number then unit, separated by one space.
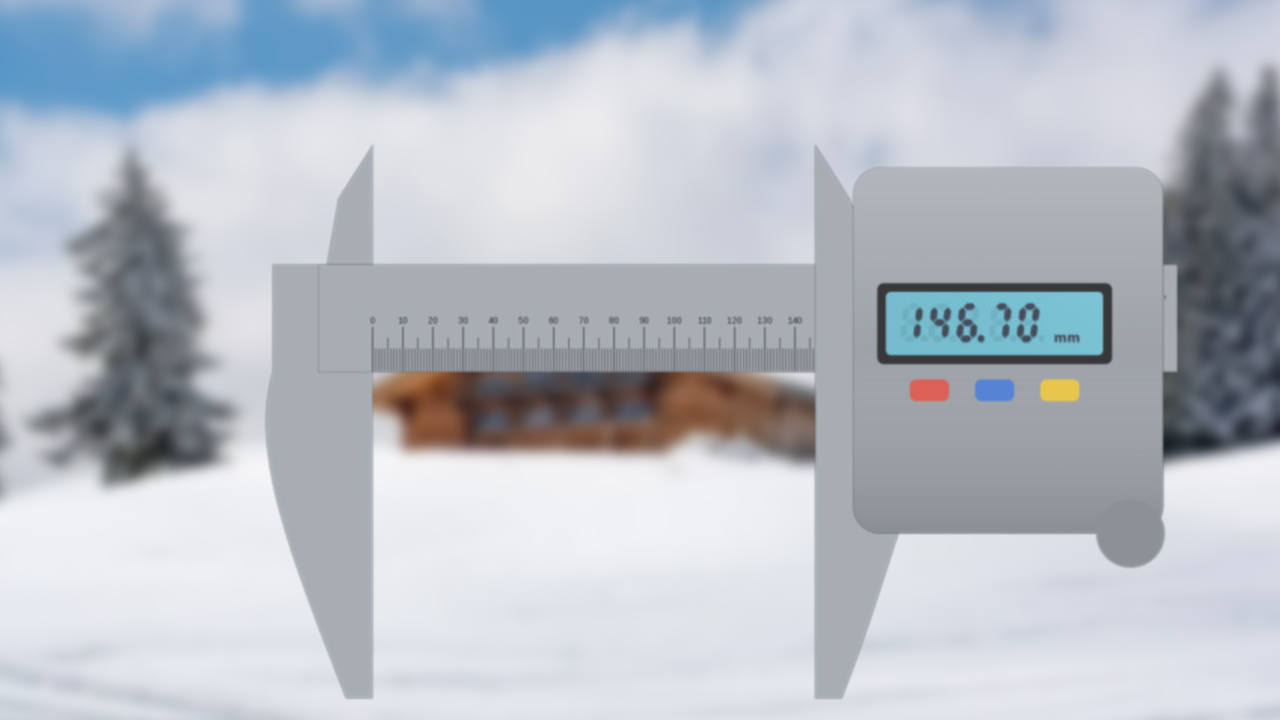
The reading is 146.70 mm
